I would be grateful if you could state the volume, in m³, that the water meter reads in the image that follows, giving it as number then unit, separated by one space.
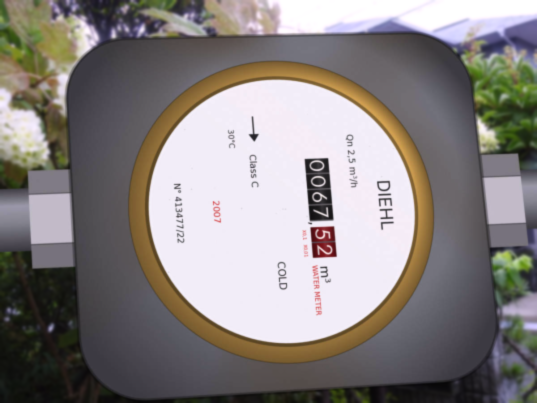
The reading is 67.52 m³
